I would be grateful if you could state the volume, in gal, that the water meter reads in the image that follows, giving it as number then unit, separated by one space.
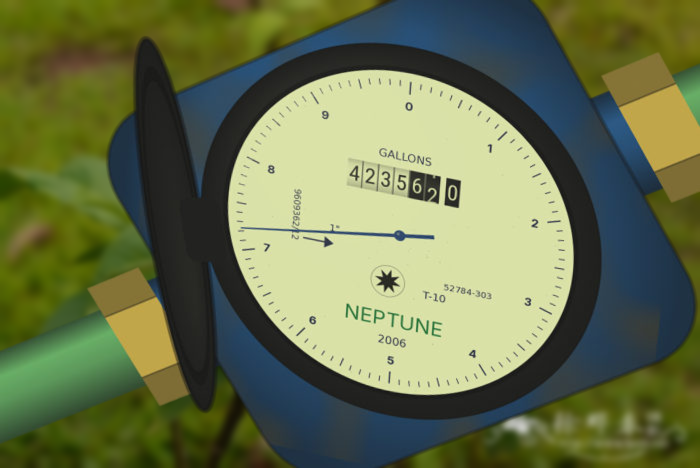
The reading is 4235617.2 gal
